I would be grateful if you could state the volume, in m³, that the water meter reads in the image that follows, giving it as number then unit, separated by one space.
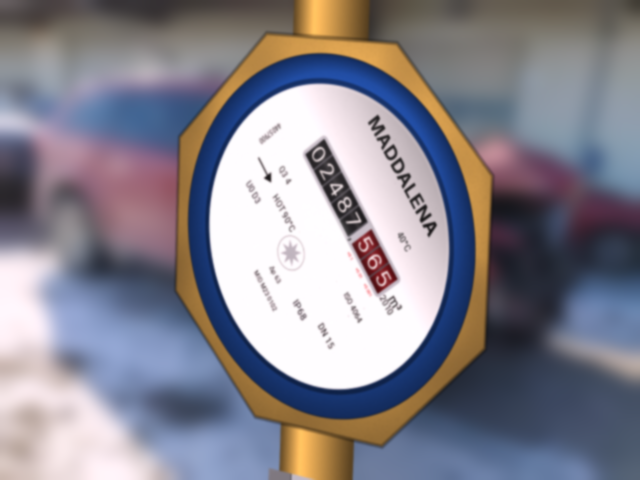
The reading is 2487.565 m³
